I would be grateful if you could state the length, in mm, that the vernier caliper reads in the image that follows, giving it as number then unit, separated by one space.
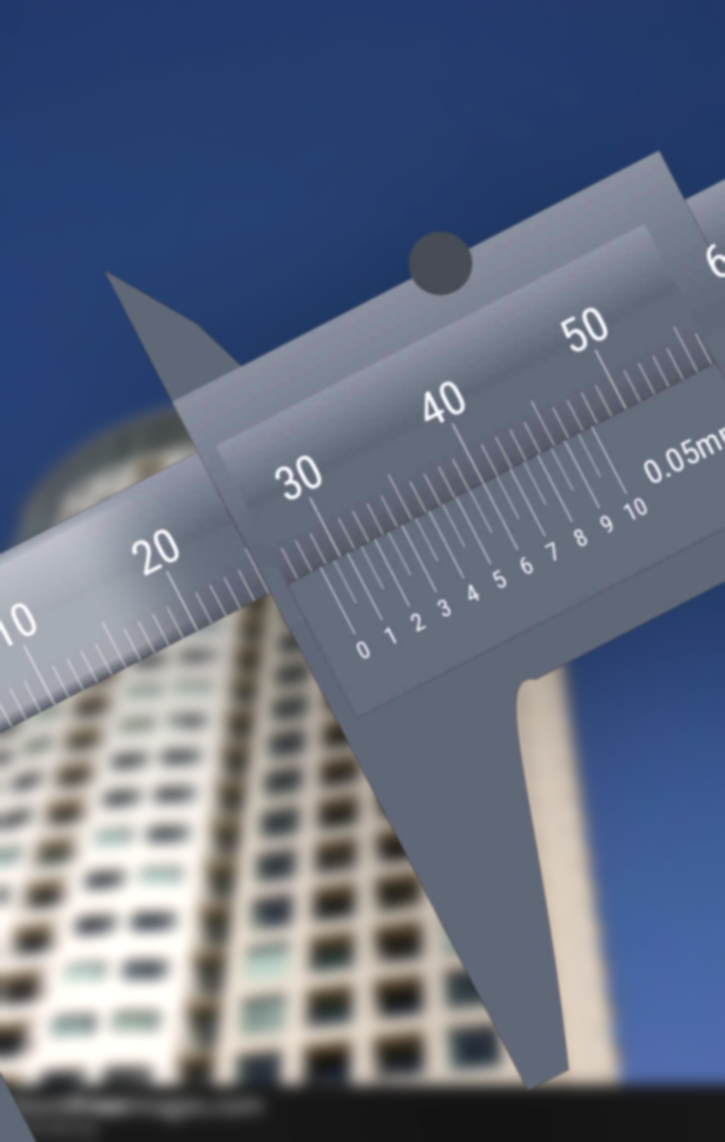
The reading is 28.6 mm
